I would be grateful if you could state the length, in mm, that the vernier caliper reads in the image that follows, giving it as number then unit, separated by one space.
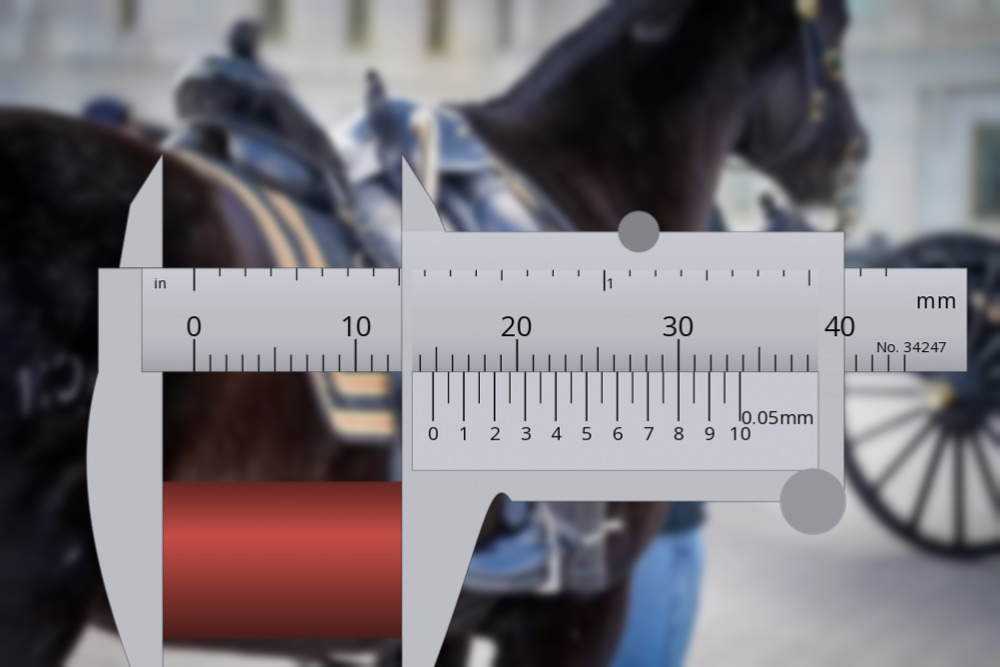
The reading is 14.8 mm
